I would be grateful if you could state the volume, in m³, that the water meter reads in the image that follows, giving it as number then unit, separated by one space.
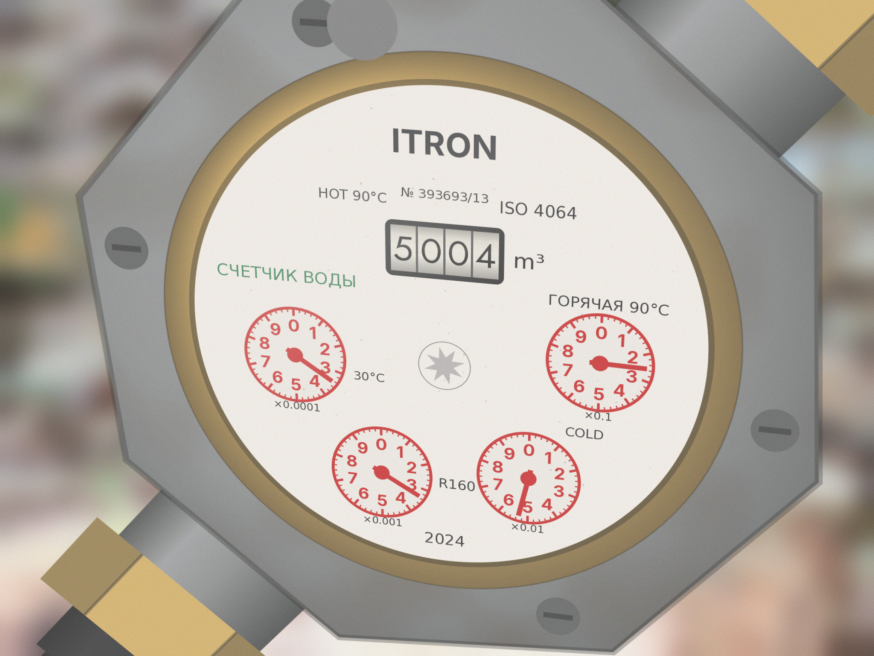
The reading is 5004.2533 m³
